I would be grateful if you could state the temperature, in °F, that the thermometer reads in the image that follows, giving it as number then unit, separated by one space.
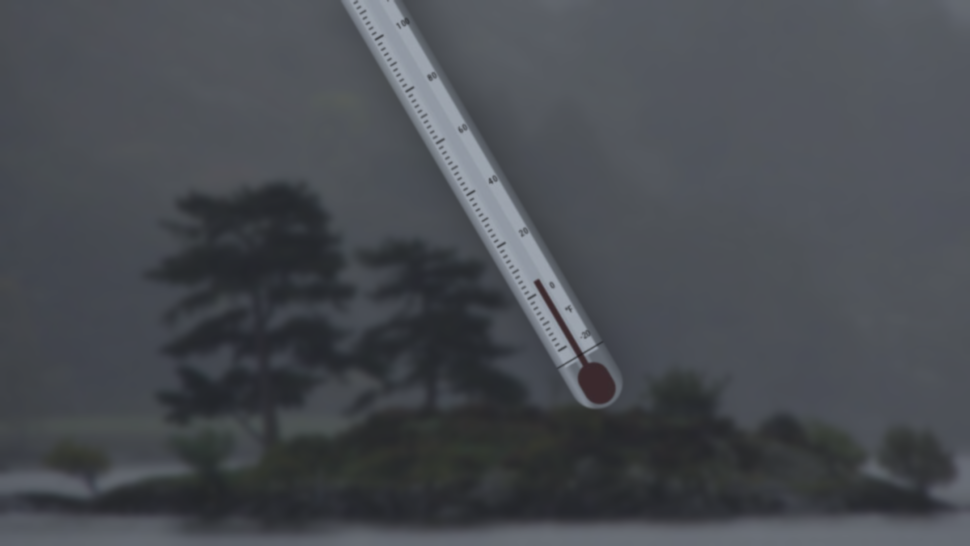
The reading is 4 °F
